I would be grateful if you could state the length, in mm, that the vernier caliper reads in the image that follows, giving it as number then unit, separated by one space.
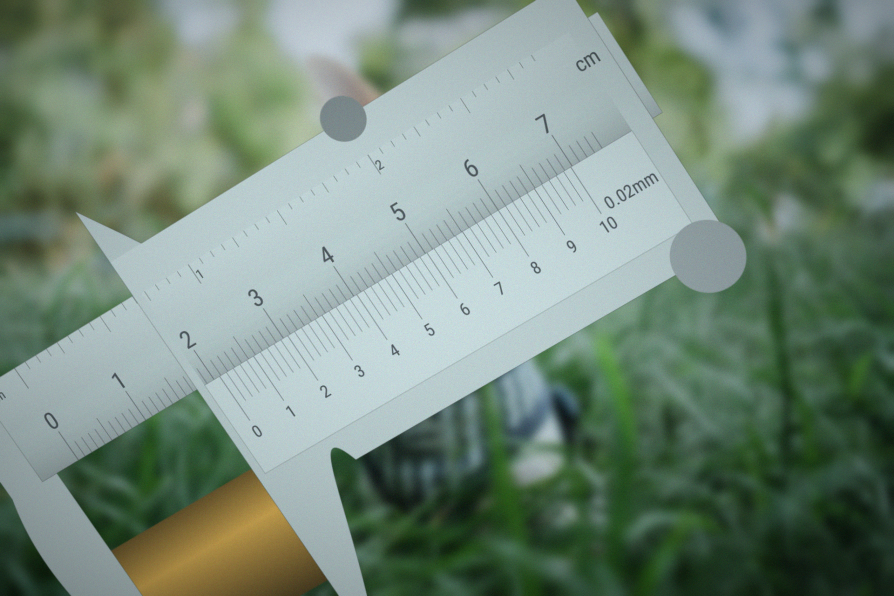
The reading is 20.8 mm
